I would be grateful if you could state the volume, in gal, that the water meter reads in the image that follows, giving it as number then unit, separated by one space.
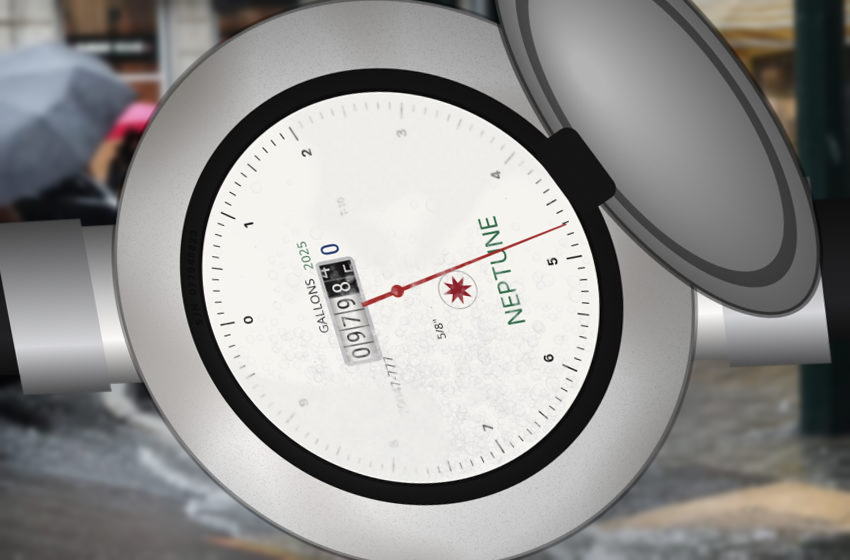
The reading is 979844.7 gal
